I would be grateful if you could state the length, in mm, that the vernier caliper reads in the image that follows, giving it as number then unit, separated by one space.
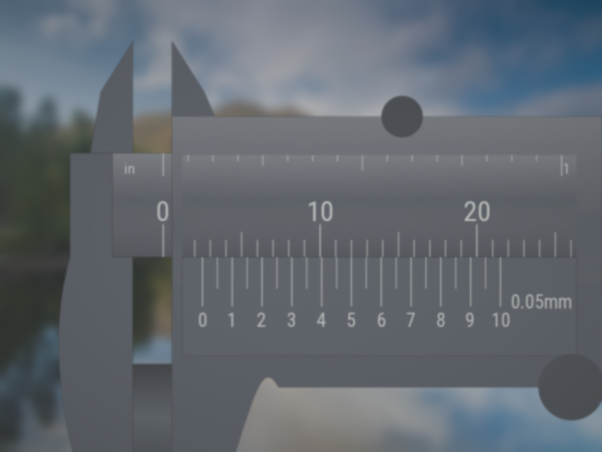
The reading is 2.5 mm
